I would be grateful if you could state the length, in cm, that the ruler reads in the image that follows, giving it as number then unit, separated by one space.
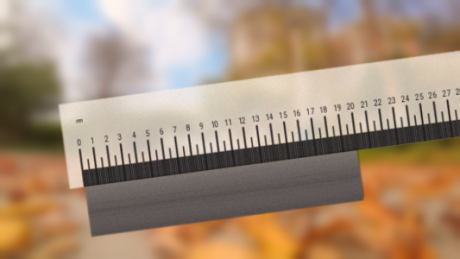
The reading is 20 cm
